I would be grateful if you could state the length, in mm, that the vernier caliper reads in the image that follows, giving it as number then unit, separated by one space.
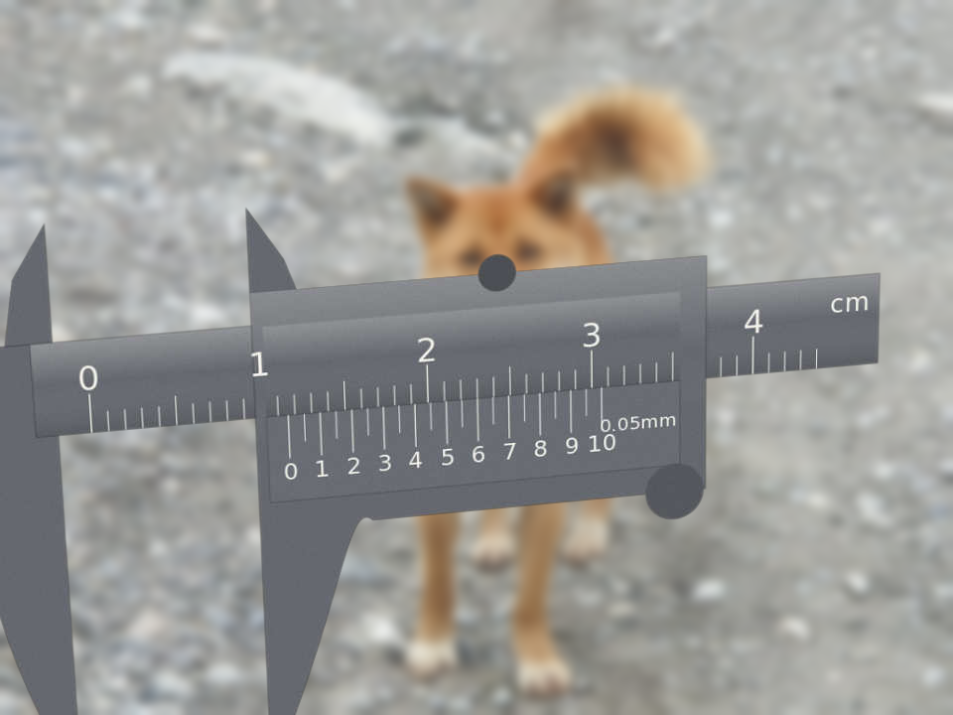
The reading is 11.6 mm
